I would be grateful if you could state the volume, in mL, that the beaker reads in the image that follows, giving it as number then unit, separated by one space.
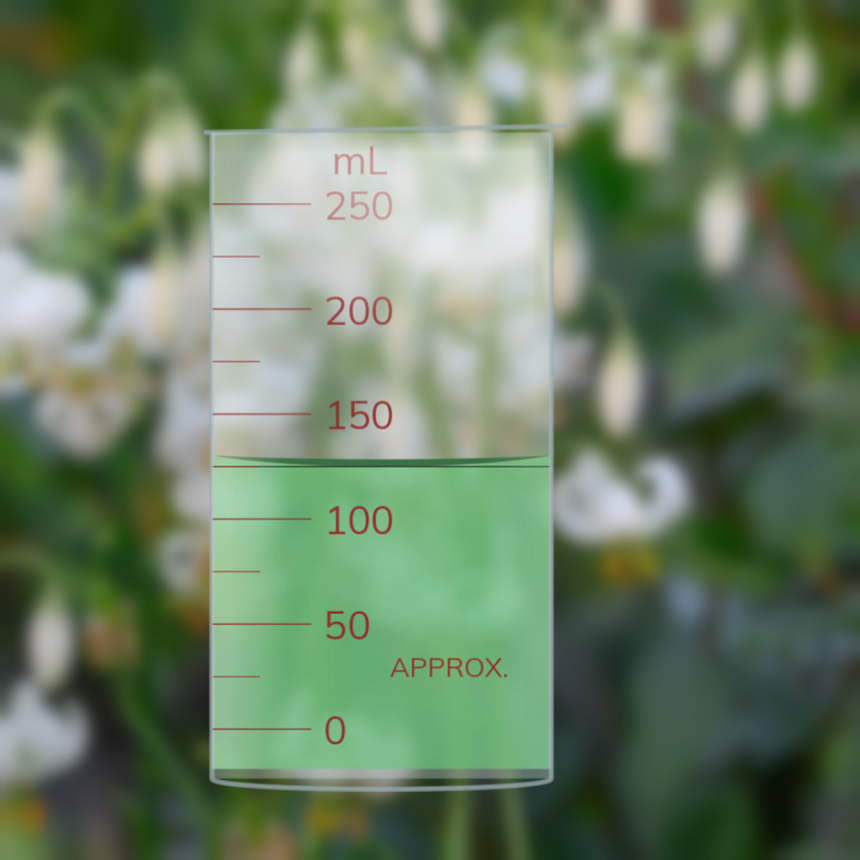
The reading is 125 mL
